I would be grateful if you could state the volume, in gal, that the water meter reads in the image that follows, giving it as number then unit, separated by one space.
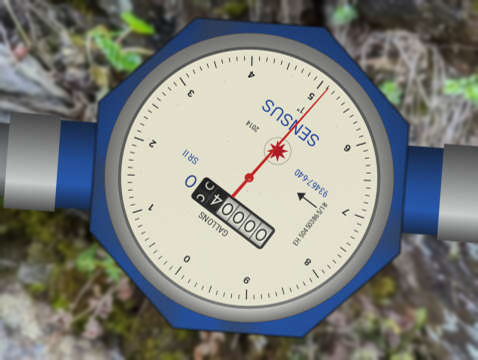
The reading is 485.1 gal
